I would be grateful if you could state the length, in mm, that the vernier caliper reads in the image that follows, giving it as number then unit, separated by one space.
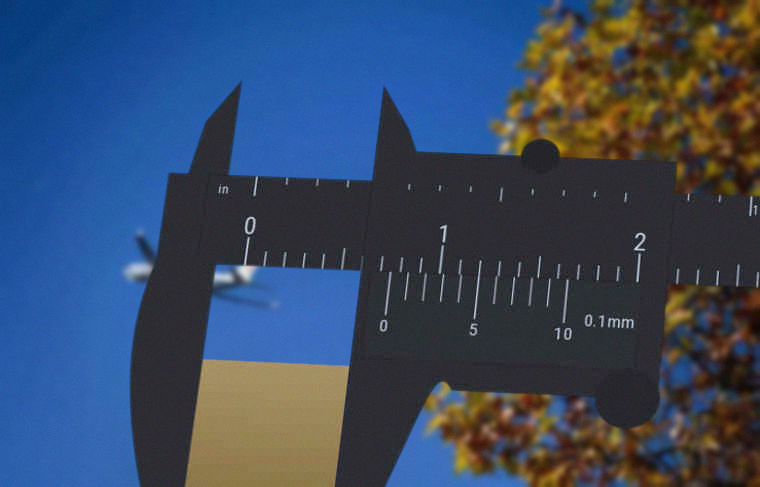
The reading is 7.5 mm
